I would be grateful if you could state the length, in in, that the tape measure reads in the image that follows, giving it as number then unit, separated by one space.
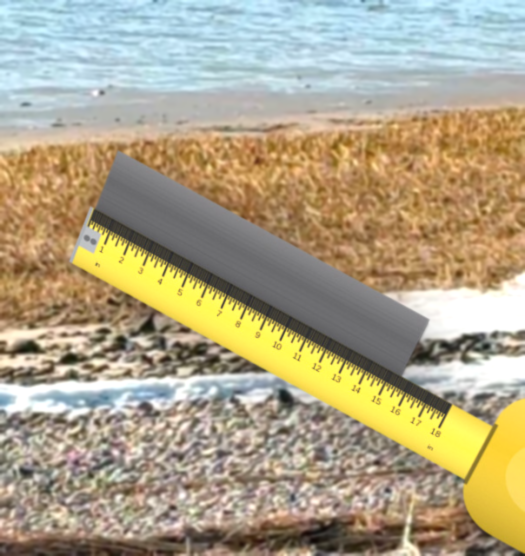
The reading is 15.5 in
